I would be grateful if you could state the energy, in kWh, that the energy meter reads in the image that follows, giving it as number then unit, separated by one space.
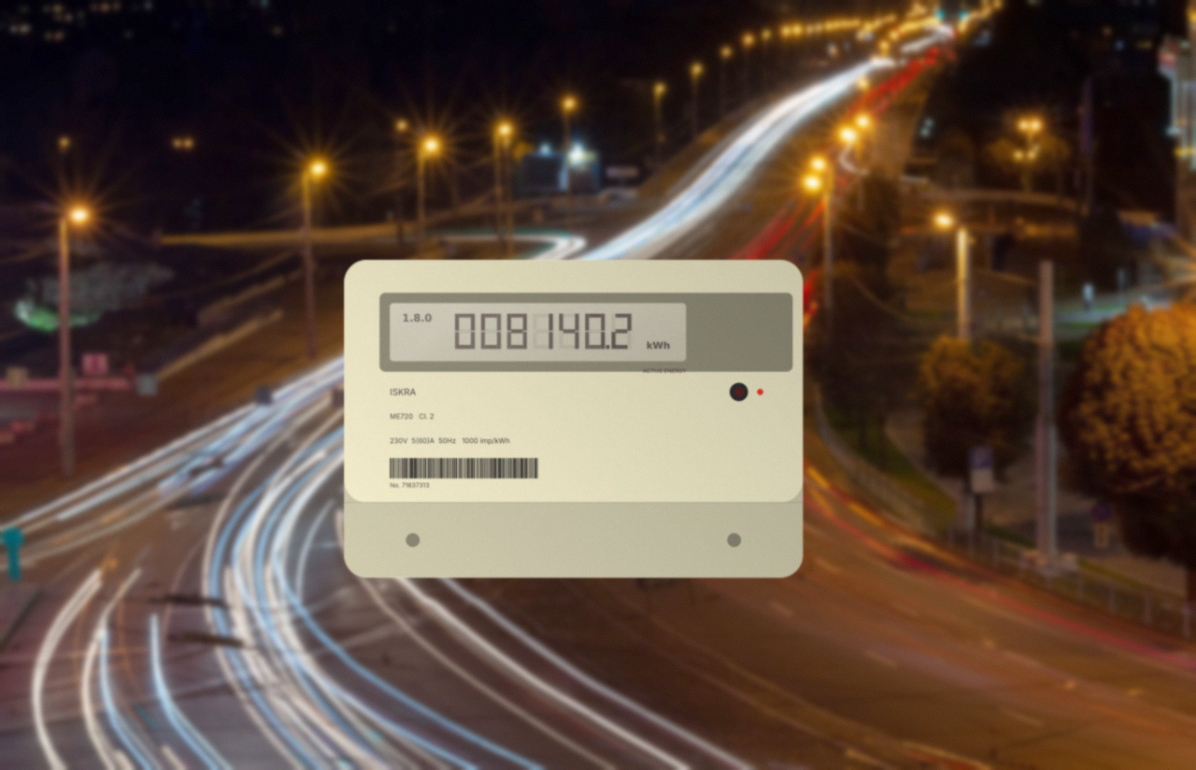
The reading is 8140.2 kWh
